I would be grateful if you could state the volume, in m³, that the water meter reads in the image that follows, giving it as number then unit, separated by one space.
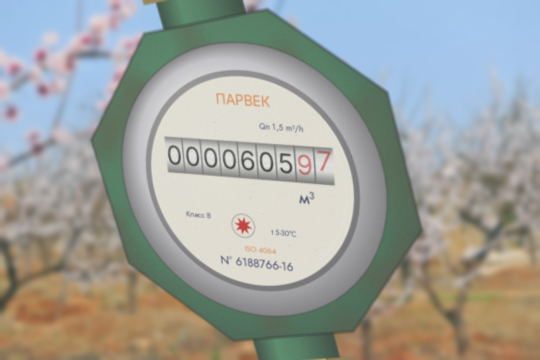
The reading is 605.97 m³
